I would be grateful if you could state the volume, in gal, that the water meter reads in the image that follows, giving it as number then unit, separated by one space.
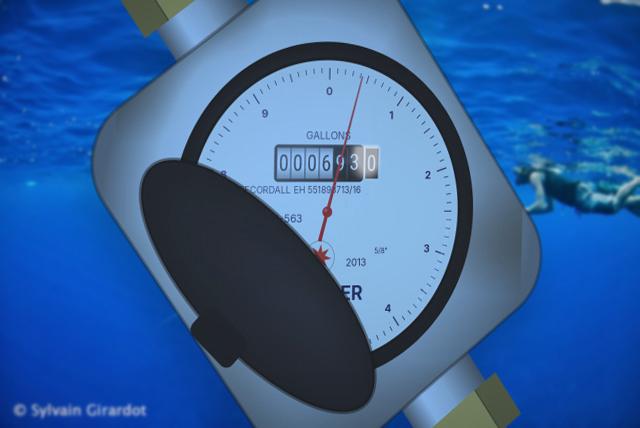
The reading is 6930.4 gal
